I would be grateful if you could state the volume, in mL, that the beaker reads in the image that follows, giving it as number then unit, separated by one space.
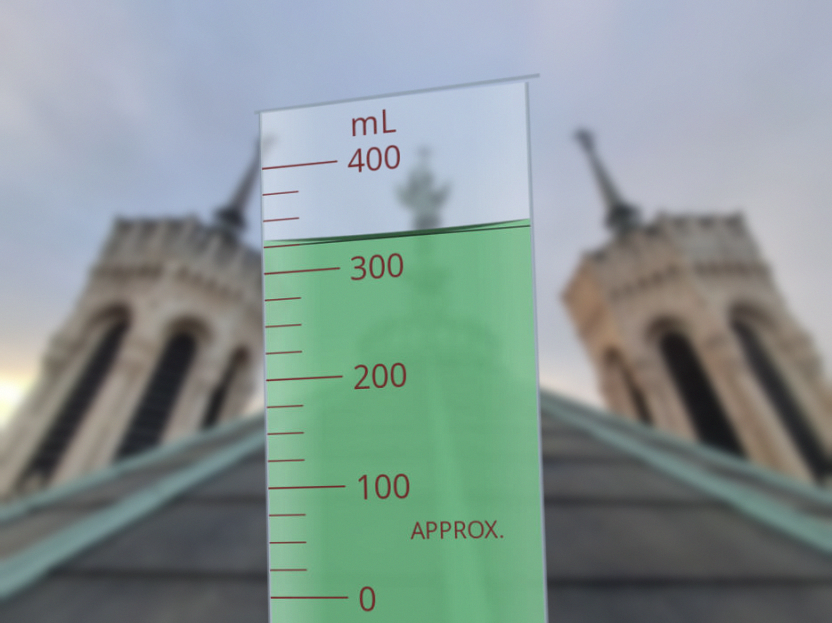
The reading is 325 mL
